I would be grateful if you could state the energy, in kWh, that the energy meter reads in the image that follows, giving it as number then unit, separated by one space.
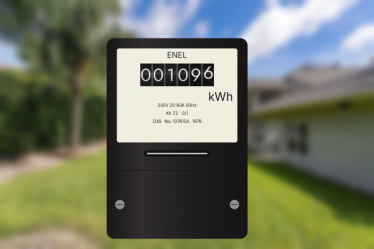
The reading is 1096 kWh
